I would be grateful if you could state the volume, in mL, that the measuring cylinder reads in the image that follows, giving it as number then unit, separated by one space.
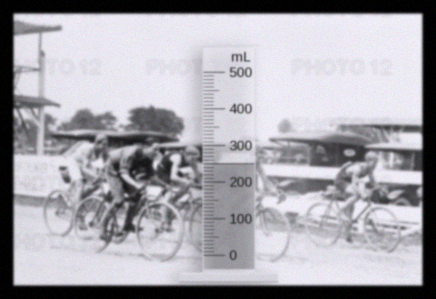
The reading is 250 mL
